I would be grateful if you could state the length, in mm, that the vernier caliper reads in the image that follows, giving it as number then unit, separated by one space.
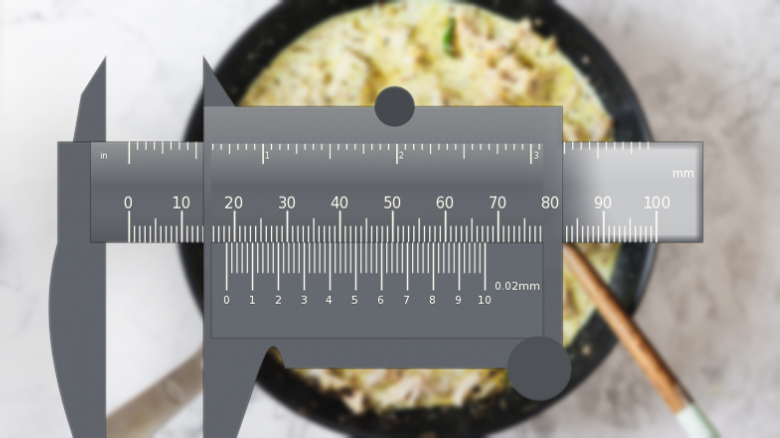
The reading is 18.5 mm
